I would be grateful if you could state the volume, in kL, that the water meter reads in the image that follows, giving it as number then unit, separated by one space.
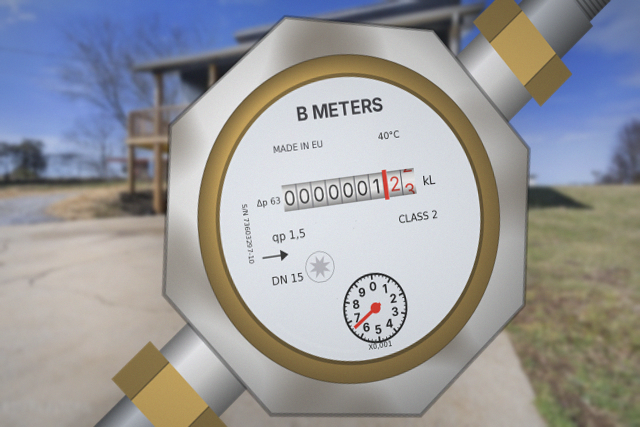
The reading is 1.226 kL
